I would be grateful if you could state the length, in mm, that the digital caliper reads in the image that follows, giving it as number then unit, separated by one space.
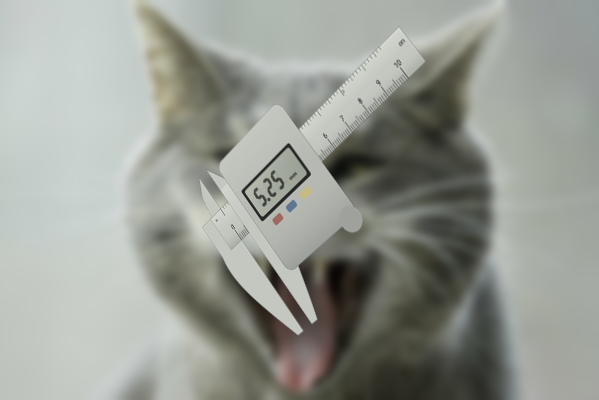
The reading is 5.25 mm
